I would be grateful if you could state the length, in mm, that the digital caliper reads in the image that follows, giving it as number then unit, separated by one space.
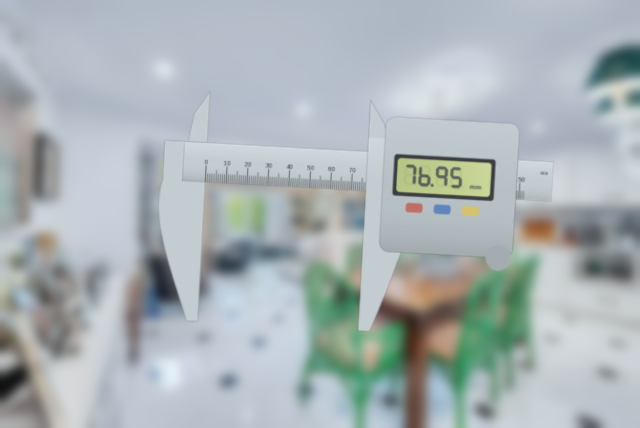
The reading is 76.95 mm
